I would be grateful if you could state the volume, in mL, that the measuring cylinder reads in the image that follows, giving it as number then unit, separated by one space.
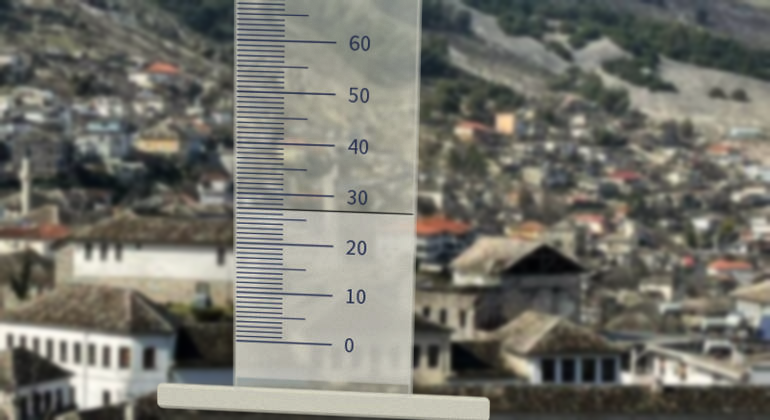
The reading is 27 mL
